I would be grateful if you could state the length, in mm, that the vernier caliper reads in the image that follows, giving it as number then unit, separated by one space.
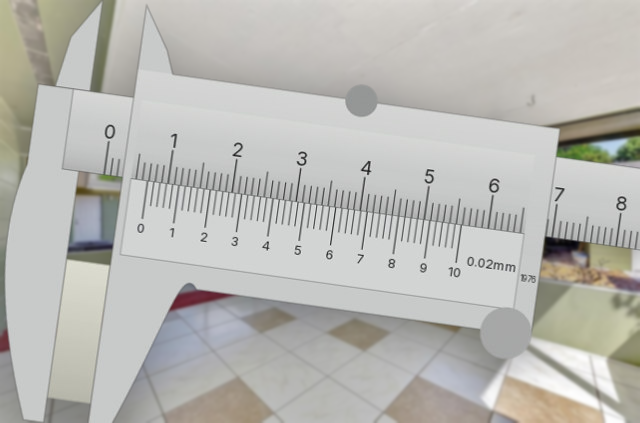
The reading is 6.8 mm
